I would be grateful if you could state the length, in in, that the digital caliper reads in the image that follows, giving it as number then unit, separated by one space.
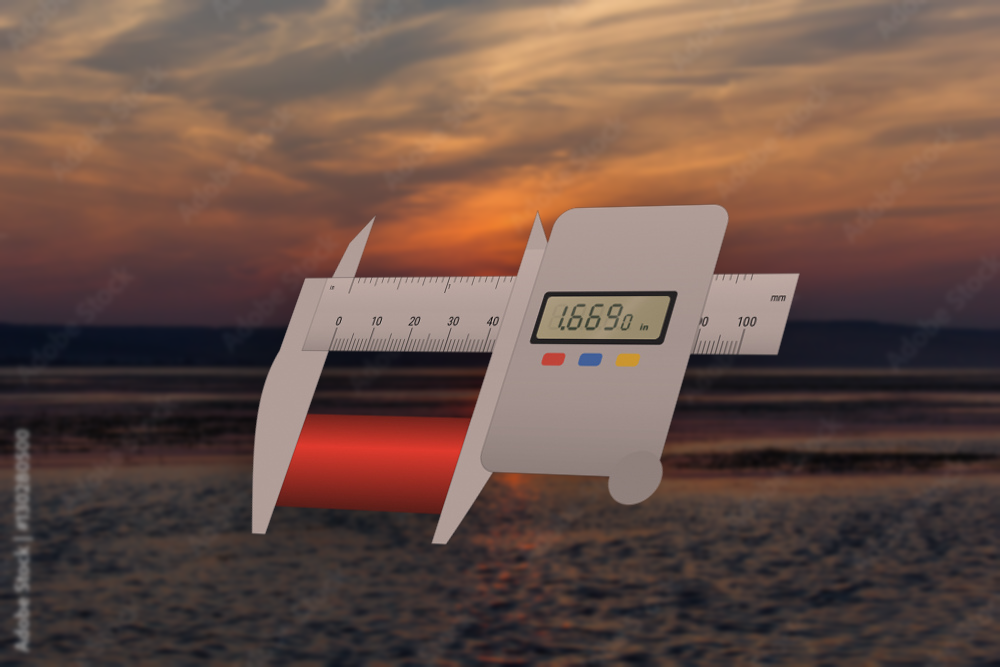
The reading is 1.6690 in
